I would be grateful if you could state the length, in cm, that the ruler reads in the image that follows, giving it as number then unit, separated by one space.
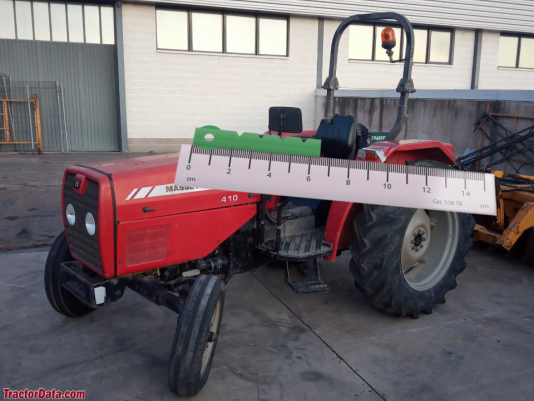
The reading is 6.5 cm
